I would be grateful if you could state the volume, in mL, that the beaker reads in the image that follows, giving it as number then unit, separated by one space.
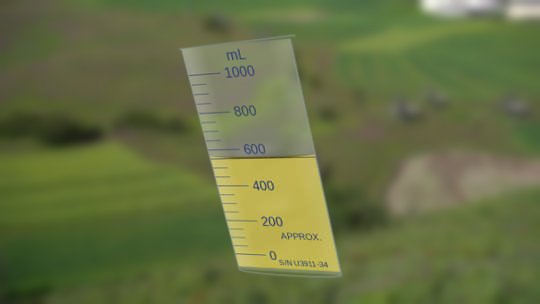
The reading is 550 mL
